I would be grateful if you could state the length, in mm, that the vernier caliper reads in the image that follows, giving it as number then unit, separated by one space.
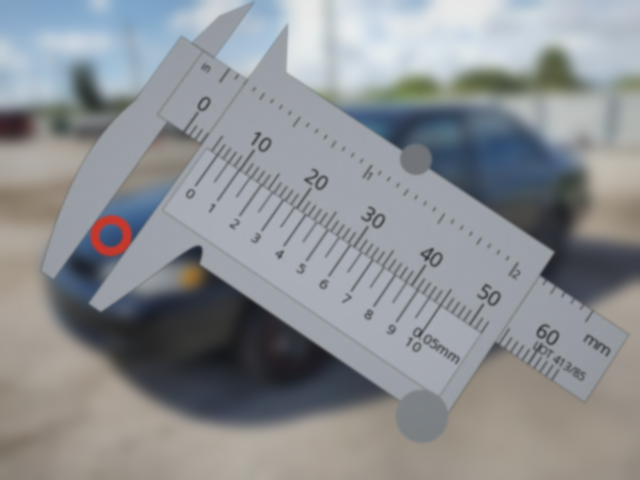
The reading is 6.0 mm
